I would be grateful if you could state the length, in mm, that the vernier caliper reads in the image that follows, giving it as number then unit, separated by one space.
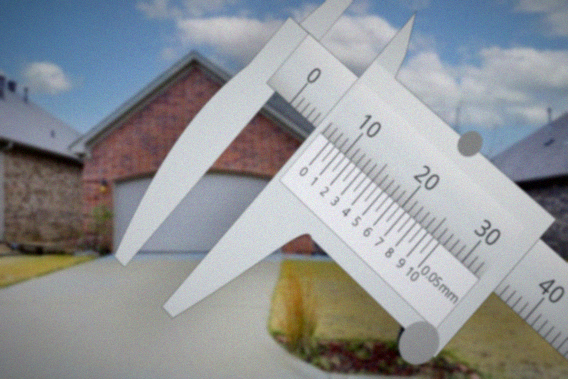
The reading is 7.4 mm
